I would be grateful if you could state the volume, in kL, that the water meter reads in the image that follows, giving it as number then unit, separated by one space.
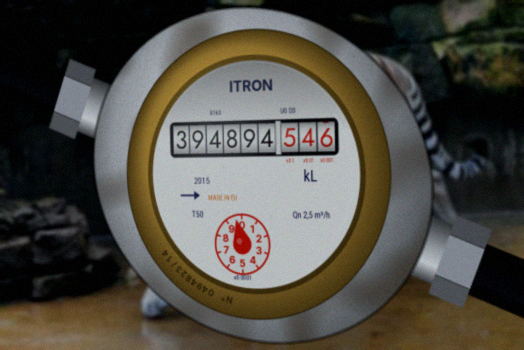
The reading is 394894.5459 kL
